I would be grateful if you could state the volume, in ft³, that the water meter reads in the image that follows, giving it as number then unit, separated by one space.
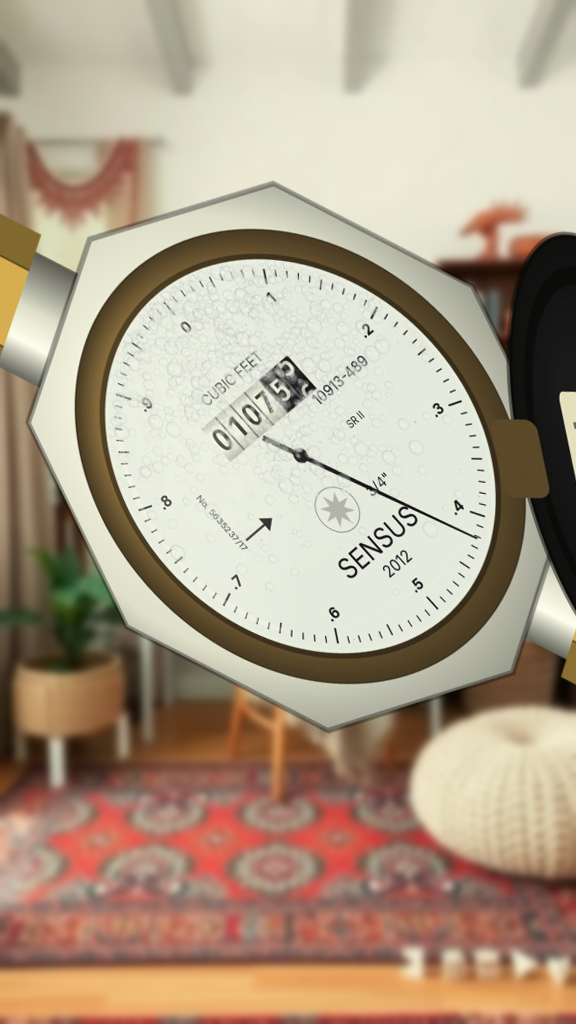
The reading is 10755.42 ft³
